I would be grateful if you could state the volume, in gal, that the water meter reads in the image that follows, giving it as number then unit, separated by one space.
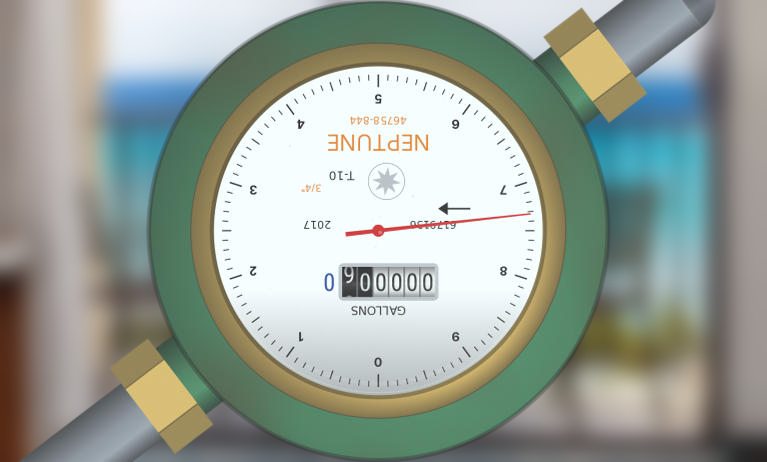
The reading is 57.3 gal
